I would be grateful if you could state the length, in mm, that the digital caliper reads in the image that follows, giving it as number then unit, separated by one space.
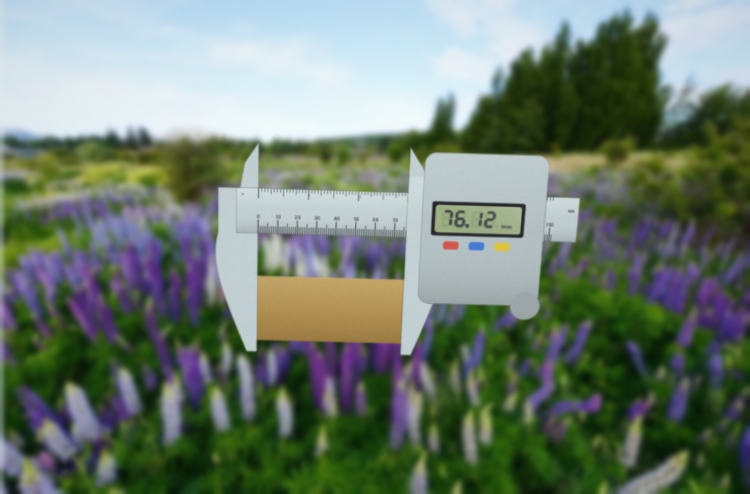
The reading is 76.12 mm
